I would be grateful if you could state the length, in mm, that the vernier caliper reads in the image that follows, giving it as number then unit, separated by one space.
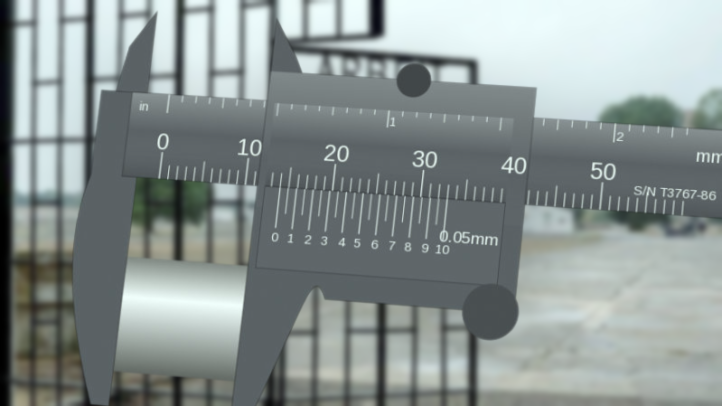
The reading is 14.0 mm
